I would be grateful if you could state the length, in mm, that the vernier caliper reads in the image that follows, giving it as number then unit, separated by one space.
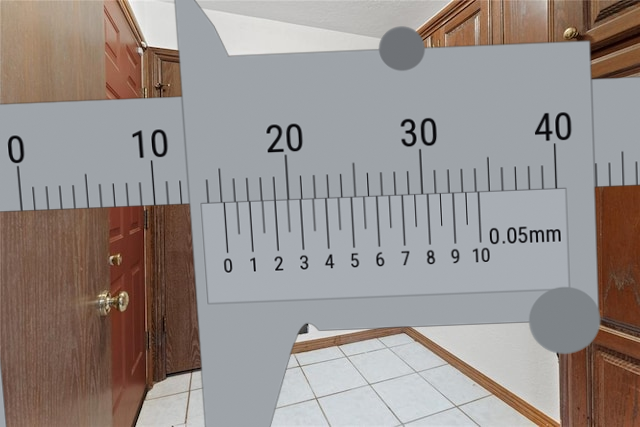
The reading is 15.2 mm
